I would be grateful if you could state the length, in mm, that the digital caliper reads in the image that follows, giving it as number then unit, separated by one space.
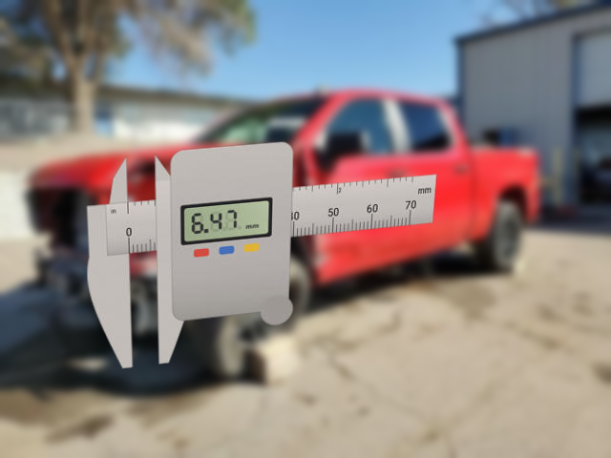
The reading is 6.47 mm
